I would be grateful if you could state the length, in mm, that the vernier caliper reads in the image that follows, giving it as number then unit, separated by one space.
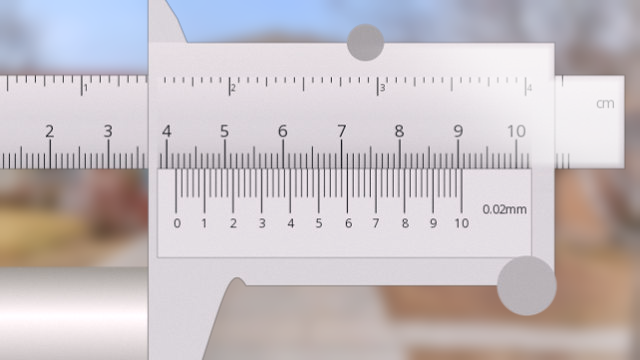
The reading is 41.6 mm
